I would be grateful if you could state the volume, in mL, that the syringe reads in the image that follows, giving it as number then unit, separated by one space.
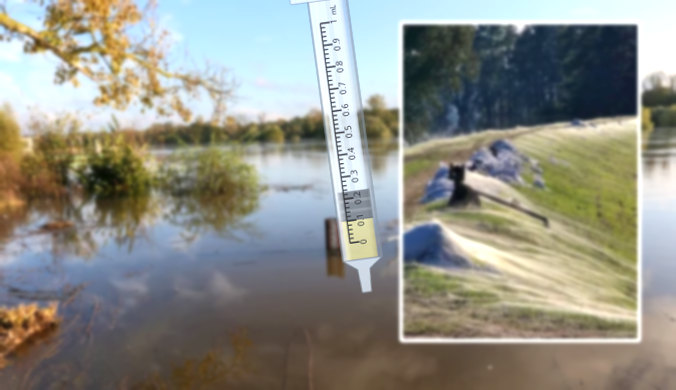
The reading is 0.1 mL
